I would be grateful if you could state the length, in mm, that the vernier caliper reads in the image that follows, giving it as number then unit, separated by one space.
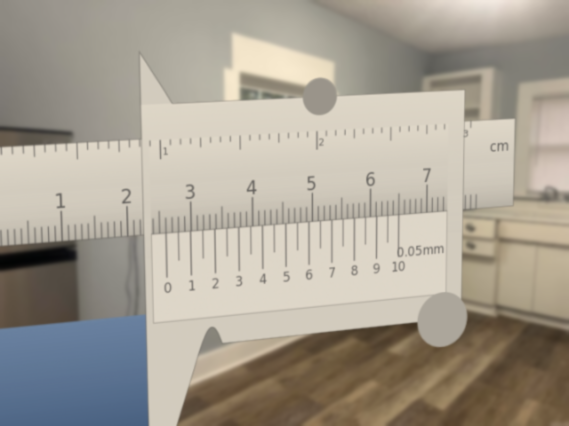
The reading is 26.0 mm
